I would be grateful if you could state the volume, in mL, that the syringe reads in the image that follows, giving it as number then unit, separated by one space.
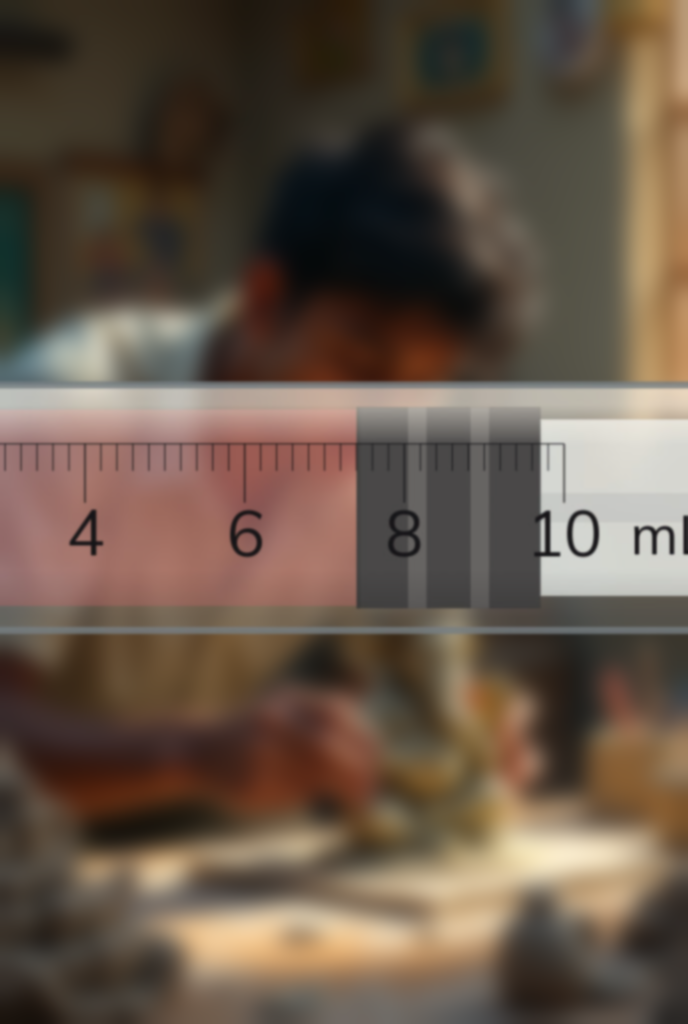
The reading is 7.4 mL
